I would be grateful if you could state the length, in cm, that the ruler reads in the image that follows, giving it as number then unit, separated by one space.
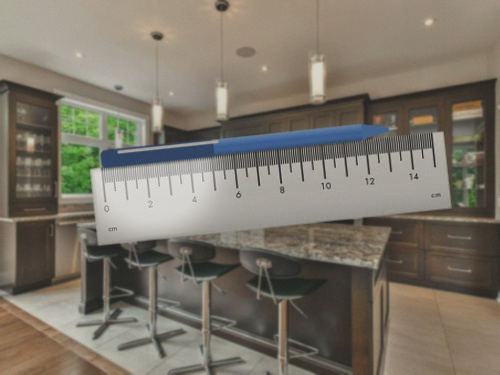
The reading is 13.5 cm
